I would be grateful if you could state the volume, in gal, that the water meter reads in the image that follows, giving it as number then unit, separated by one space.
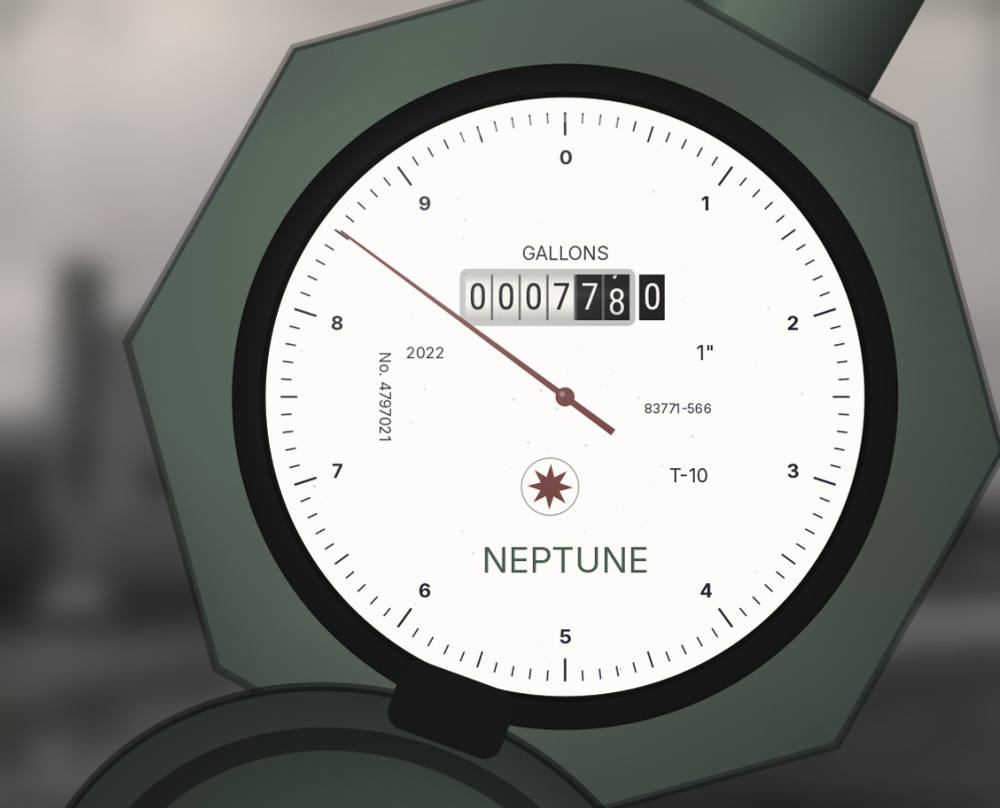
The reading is 7778.5 gal
